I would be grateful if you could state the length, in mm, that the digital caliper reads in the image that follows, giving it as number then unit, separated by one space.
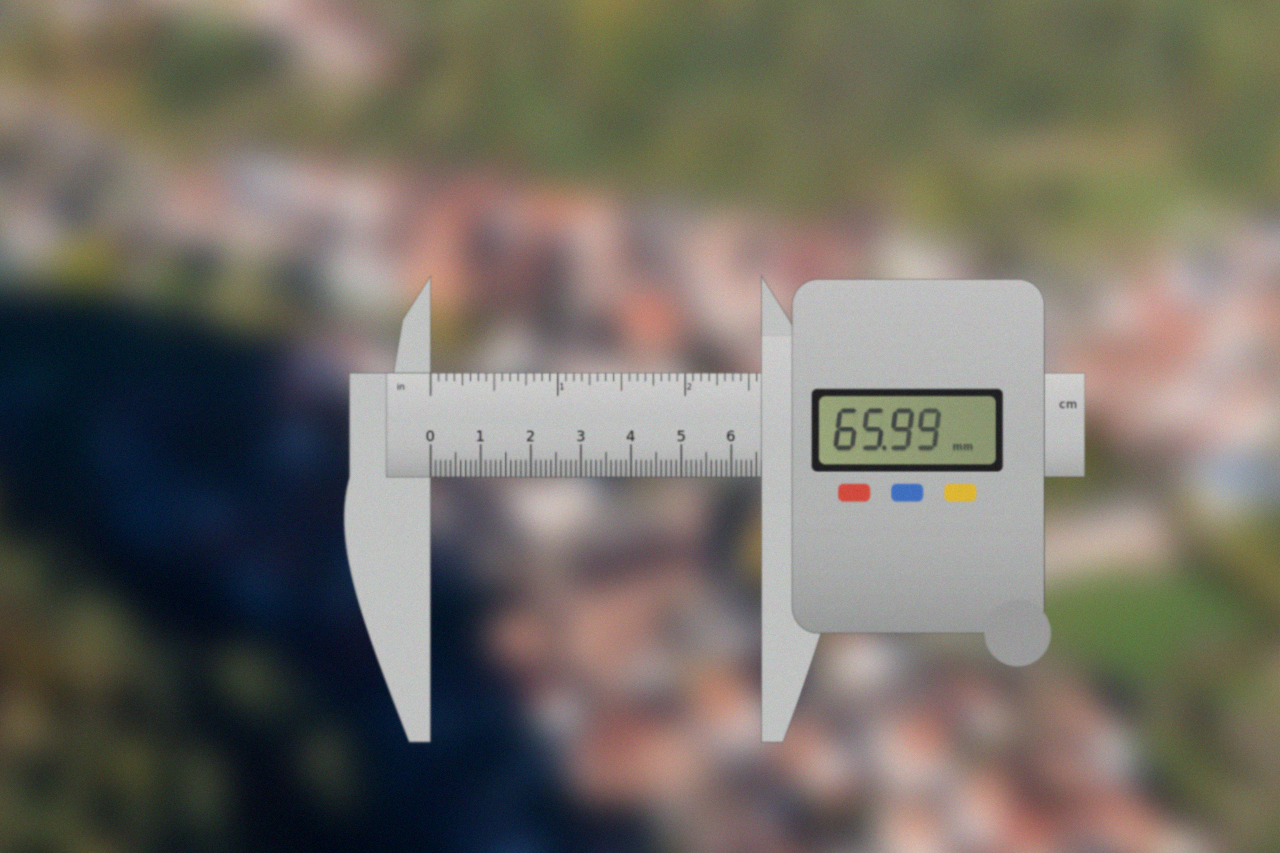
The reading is 65.99 mm
